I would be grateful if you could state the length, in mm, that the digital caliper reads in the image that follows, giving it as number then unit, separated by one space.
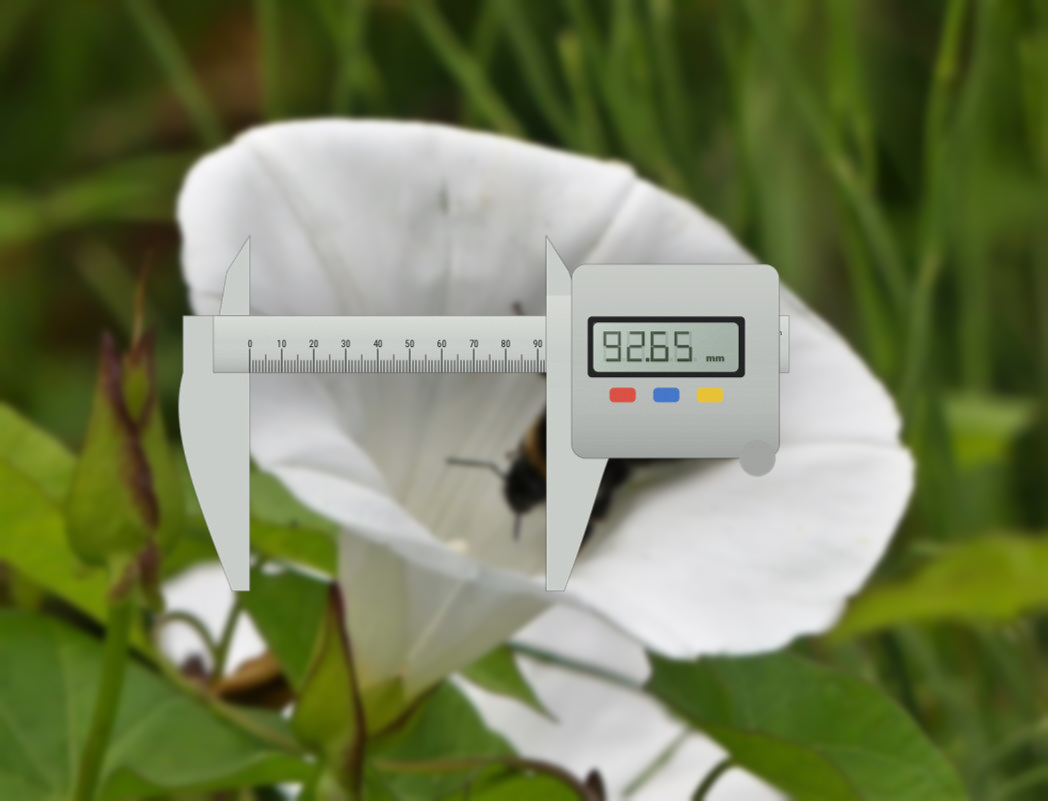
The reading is 92.65 mm
